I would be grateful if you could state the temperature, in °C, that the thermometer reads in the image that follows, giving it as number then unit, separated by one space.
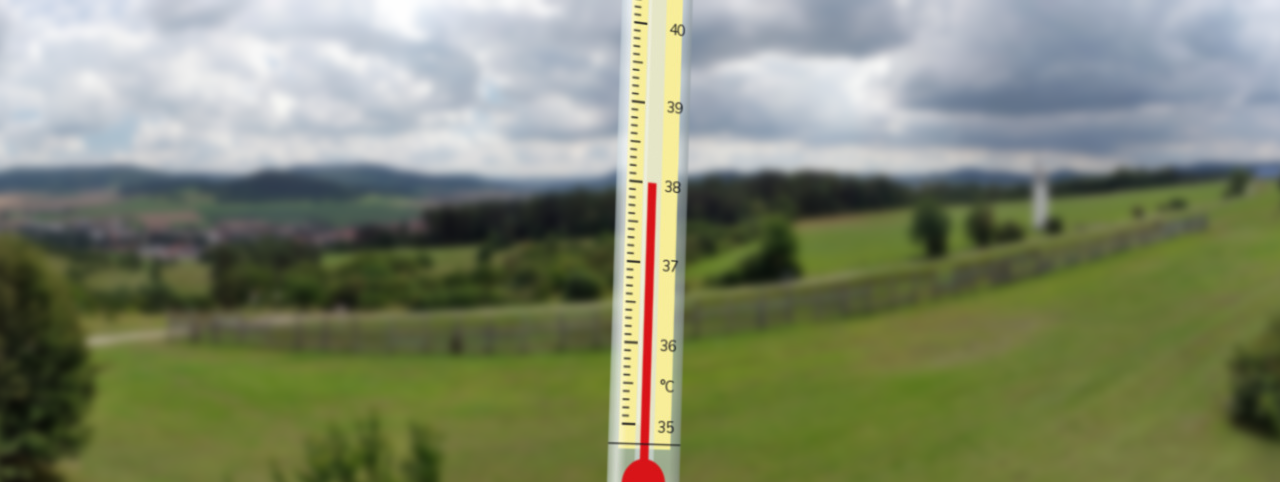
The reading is 38 °C
